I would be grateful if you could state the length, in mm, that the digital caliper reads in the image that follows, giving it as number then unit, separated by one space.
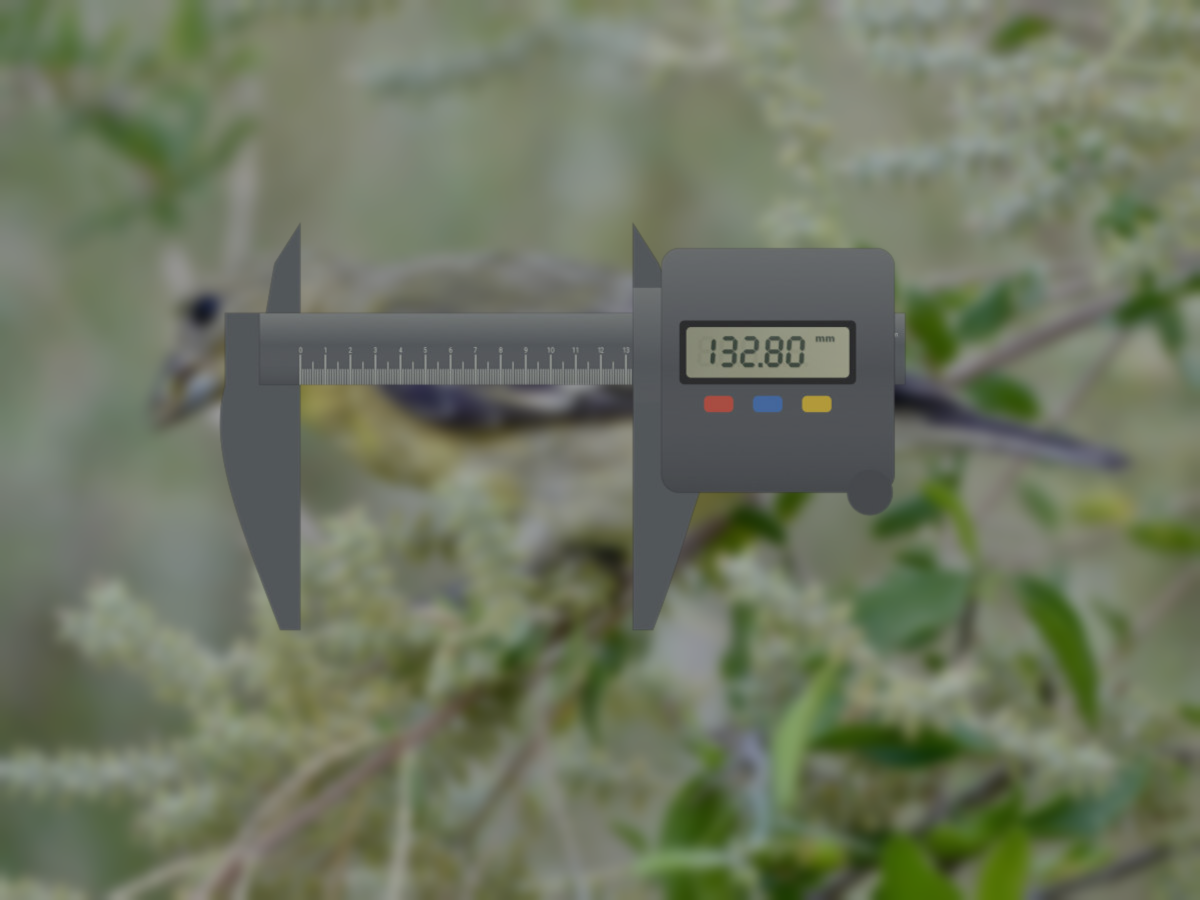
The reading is 132.80 mm
